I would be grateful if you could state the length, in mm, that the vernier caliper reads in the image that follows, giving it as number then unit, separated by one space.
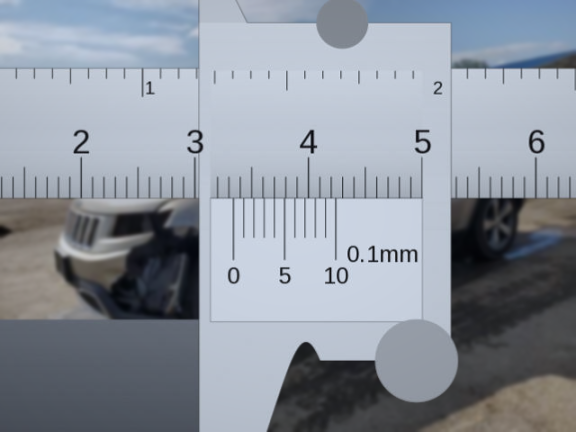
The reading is 33.4 mm
